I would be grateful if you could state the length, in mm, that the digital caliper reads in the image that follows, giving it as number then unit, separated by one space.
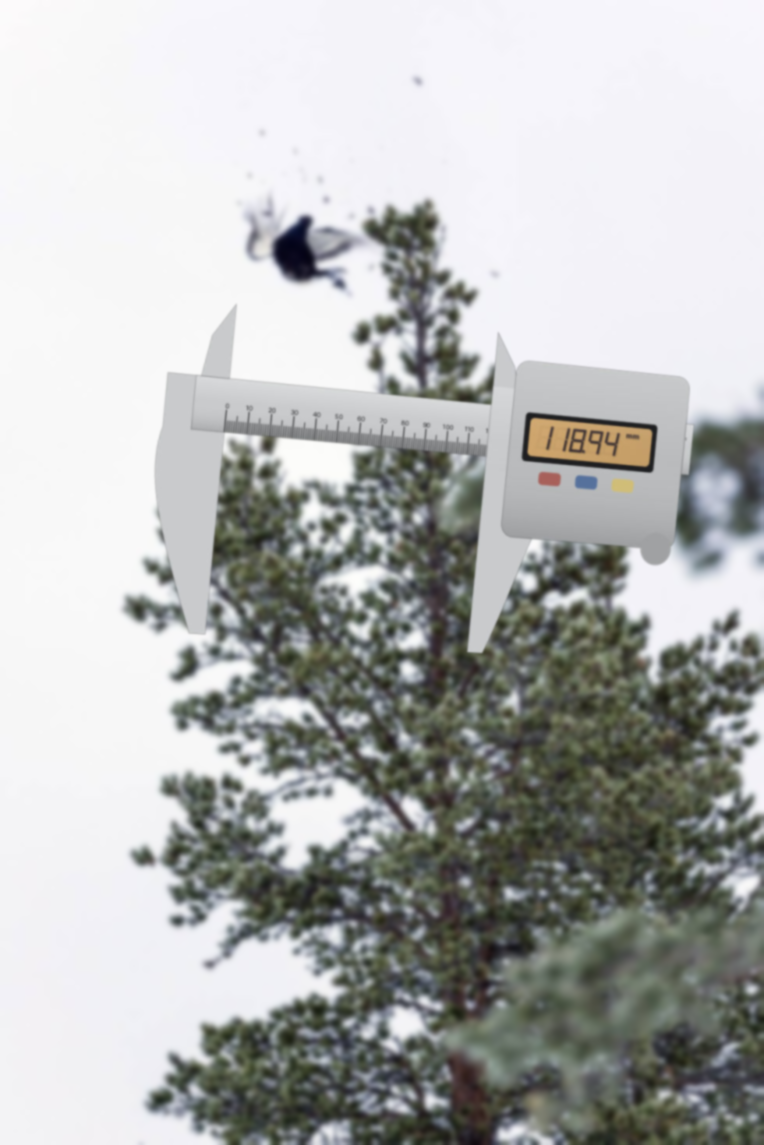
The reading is 118.94 mm
